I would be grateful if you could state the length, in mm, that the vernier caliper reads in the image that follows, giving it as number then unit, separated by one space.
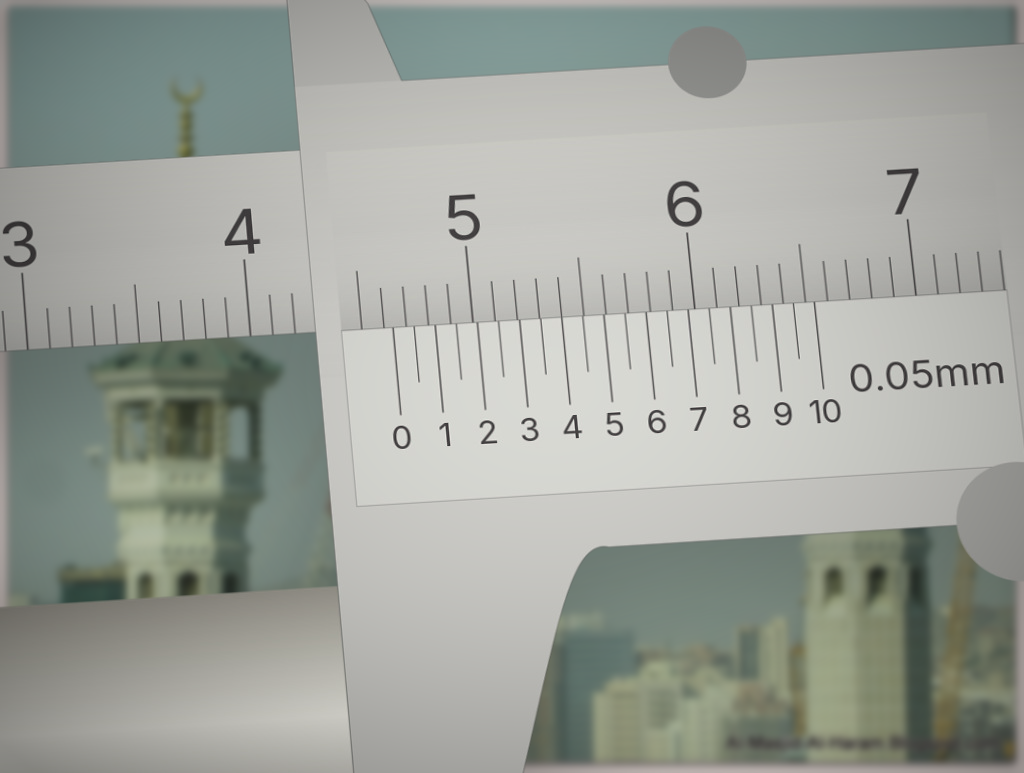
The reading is 46.4 mm
